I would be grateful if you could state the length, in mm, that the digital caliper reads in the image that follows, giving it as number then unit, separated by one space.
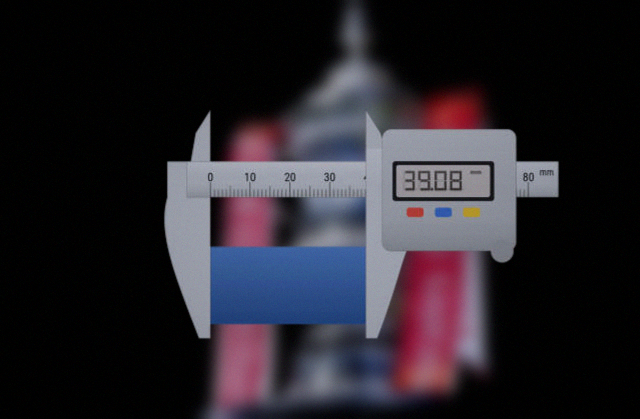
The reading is 39.08 mm
